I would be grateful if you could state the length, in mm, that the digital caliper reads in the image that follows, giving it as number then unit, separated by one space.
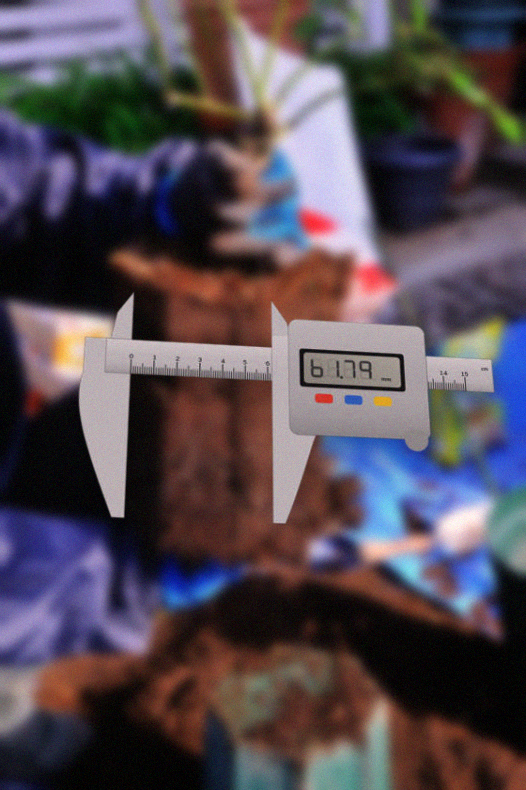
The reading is 61.79 mm
